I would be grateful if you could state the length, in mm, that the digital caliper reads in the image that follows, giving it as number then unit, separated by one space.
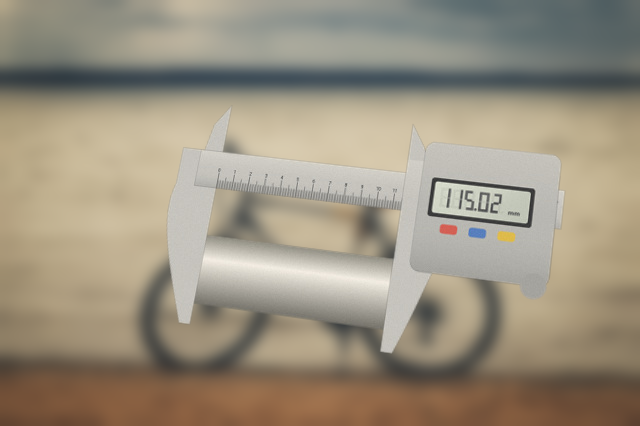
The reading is 115.02 mm
